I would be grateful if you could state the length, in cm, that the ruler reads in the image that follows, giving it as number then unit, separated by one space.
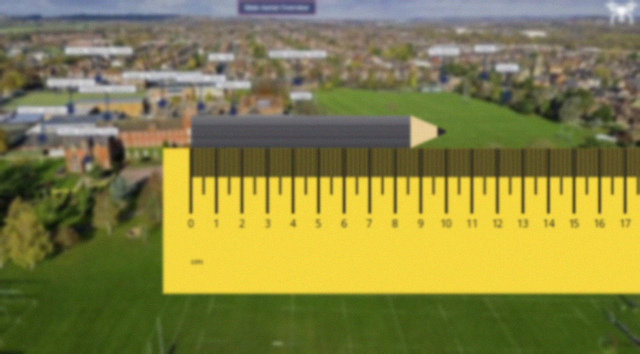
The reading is 10 cm
